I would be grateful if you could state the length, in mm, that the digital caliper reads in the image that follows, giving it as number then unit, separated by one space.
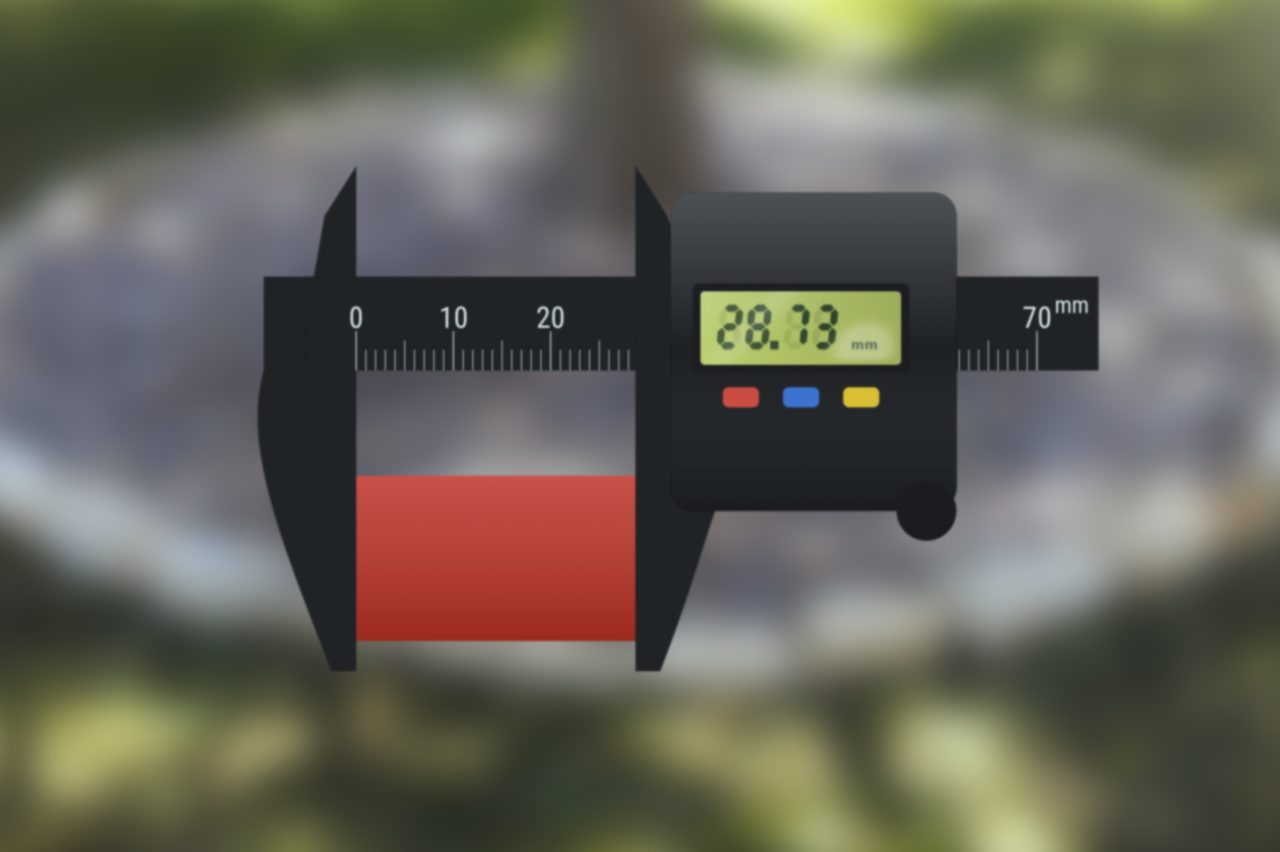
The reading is 28.73 mm
